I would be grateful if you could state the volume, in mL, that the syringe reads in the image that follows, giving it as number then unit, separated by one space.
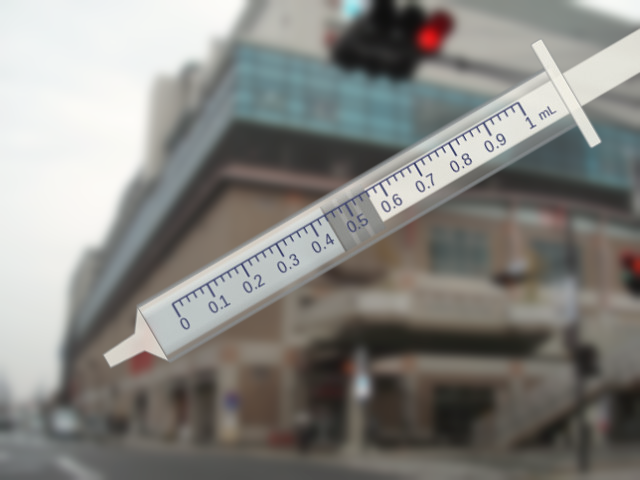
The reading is 0.44 mL
